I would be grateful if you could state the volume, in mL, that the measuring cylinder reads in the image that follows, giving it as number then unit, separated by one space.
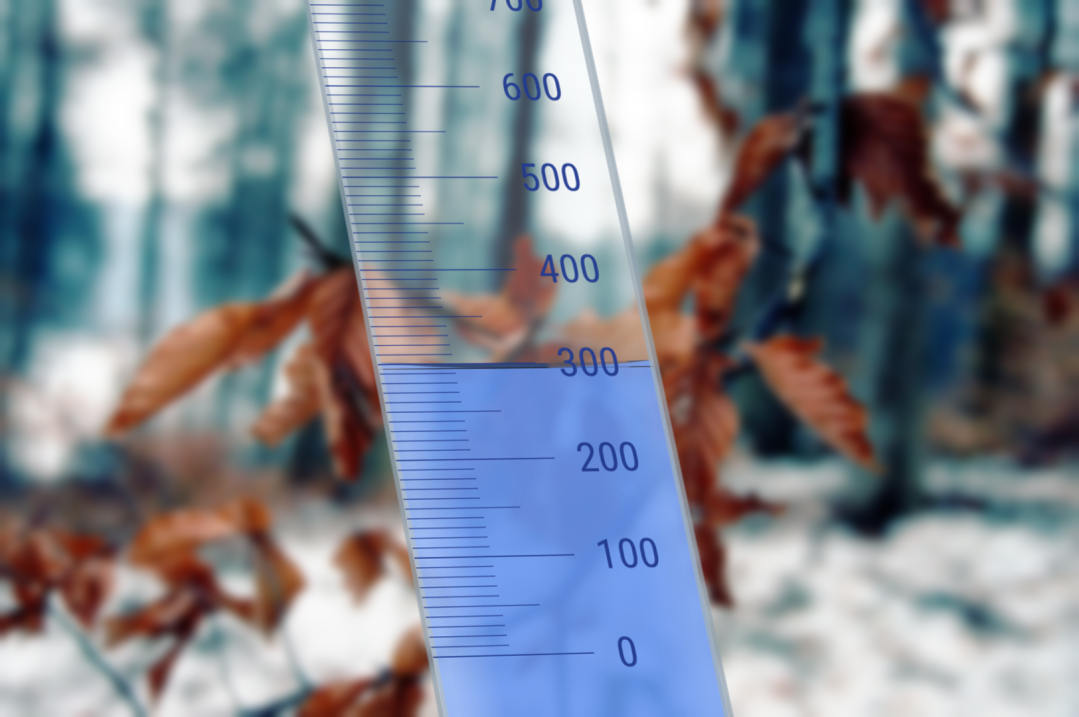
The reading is 295 mL
